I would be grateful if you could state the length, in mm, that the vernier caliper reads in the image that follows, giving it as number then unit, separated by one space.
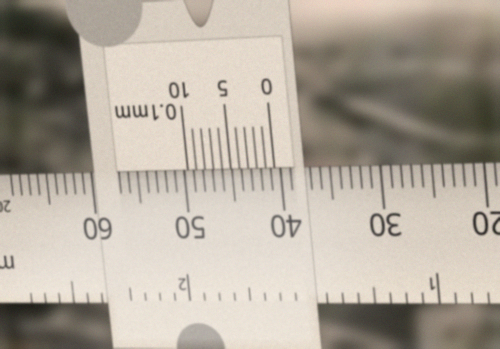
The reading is 40.6 mm
